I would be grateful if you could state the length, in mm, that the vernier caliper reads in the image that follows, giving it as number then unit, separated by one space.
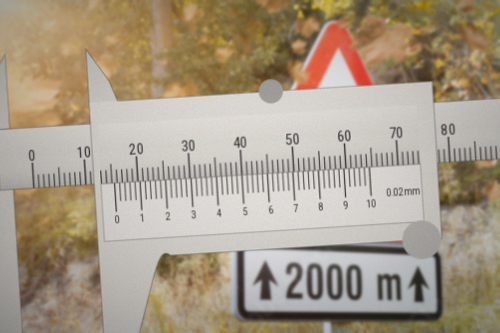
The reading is 15.5 mm
